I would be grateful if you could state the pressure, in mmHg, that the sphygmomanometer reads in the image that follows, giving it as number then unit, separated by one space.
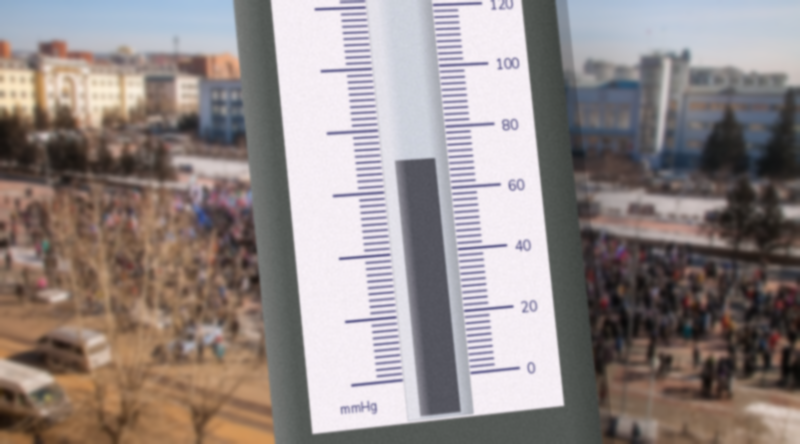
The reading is 70 mmHg
